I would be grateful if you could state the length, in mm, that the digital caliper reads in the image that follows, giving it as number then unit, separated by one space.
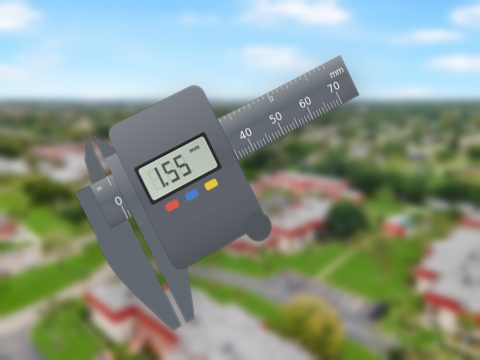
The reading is 1.55 mm
